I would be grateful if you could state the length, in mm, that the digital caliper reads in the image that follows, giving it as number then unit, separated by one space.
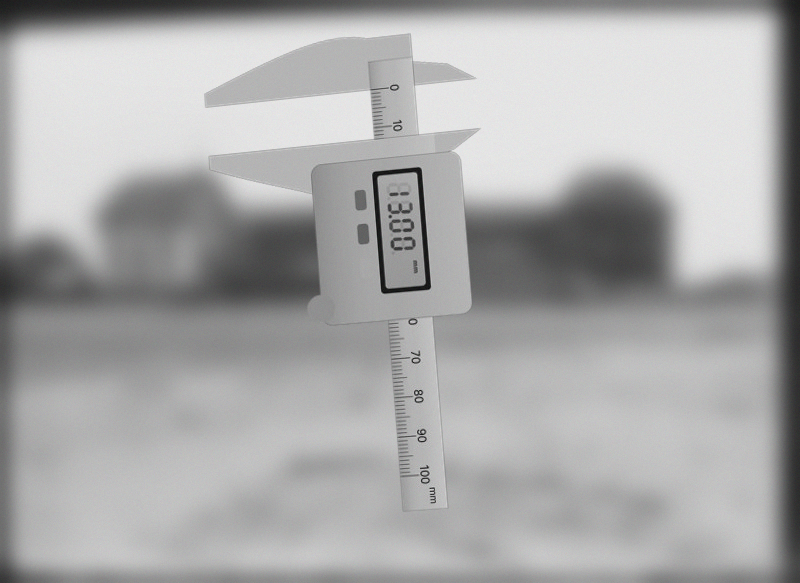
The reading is 13.00 mm
